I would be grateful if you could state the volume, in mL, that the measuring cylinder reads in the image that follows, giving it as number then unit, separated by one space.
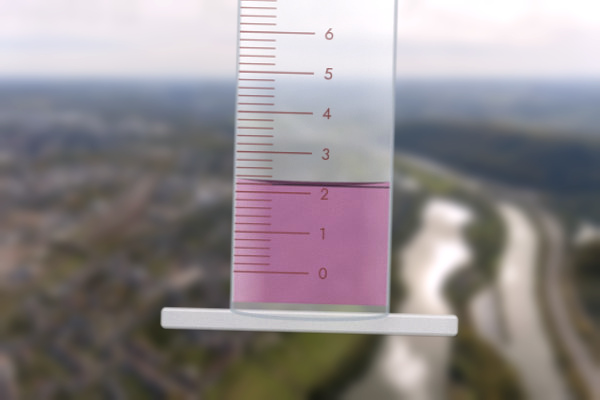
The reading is 2.2 mL
